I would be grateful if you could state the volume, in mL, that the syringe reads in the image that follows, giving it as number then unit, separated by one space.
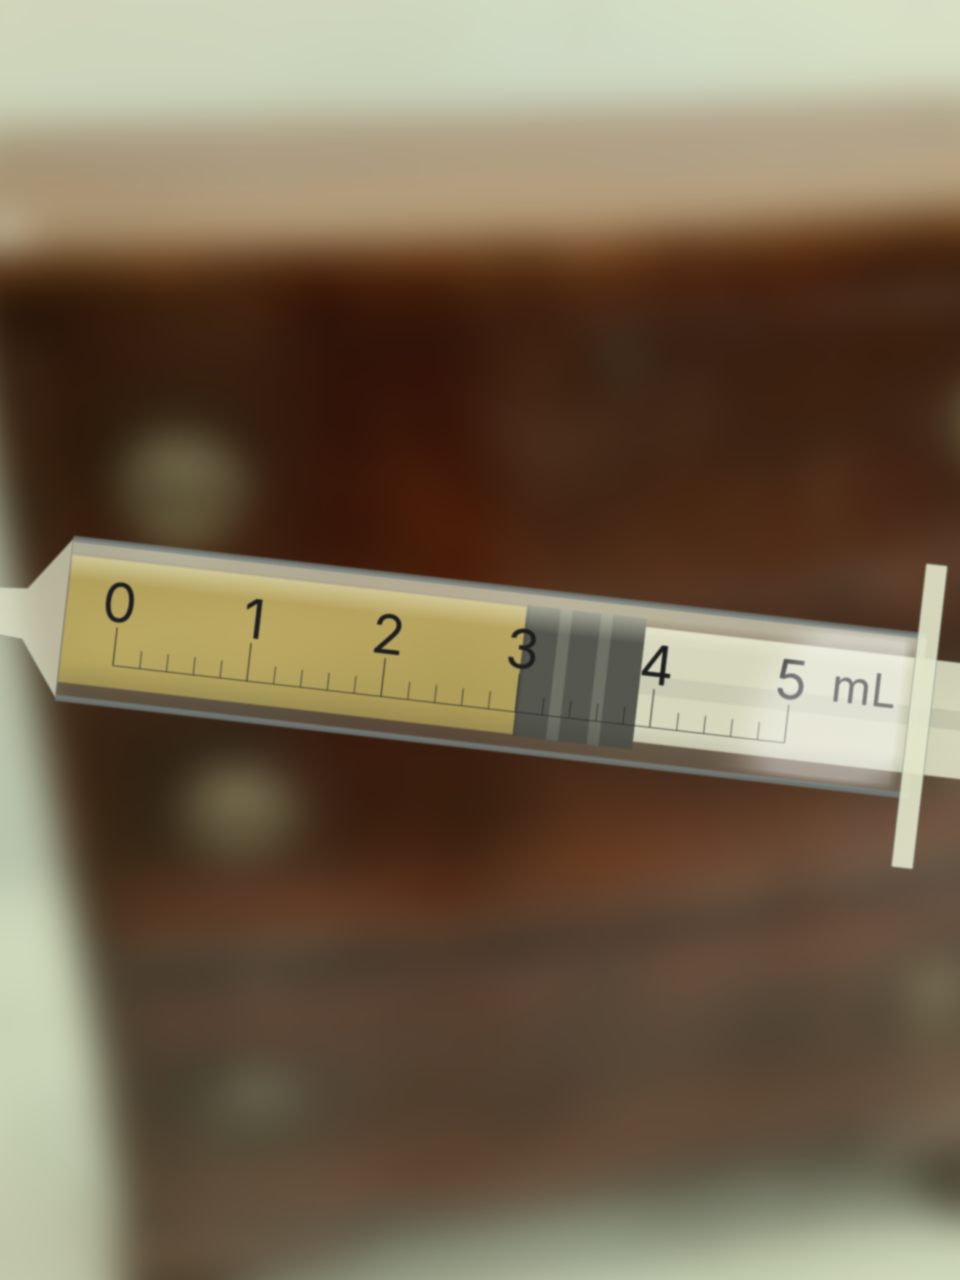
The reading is 3 mL
